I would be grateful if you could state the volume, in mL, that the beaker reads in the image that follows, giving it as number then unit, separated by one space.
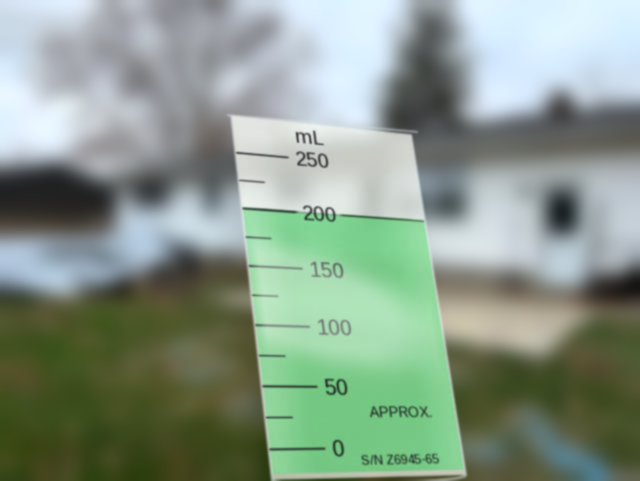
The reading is 200 mL
